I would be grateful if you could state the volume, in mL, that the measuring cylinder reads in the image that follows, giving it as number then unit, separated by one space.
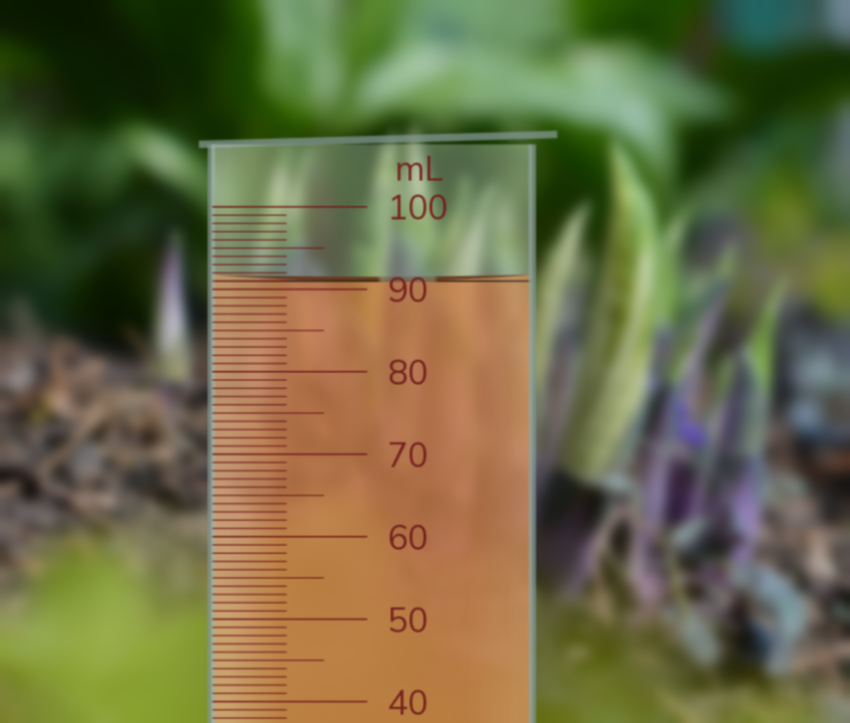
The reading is 91 mL
